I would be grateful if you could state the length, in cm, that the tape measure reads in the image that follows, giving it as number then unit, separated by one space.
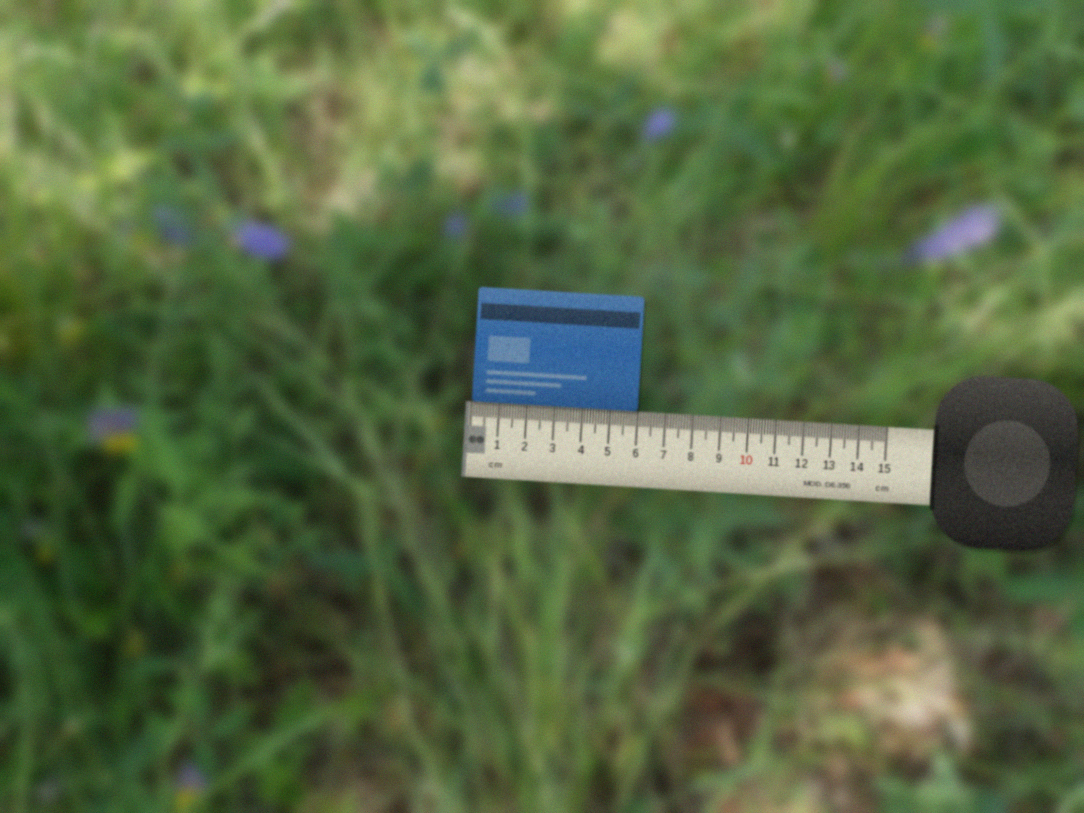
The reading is 6 cm
